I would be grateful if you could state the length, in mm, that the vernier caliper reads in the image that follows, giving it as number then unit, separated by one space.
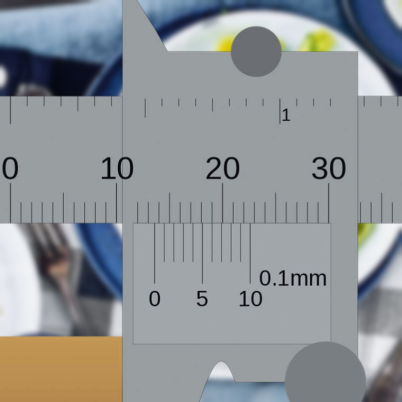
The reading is 13.6 mm
